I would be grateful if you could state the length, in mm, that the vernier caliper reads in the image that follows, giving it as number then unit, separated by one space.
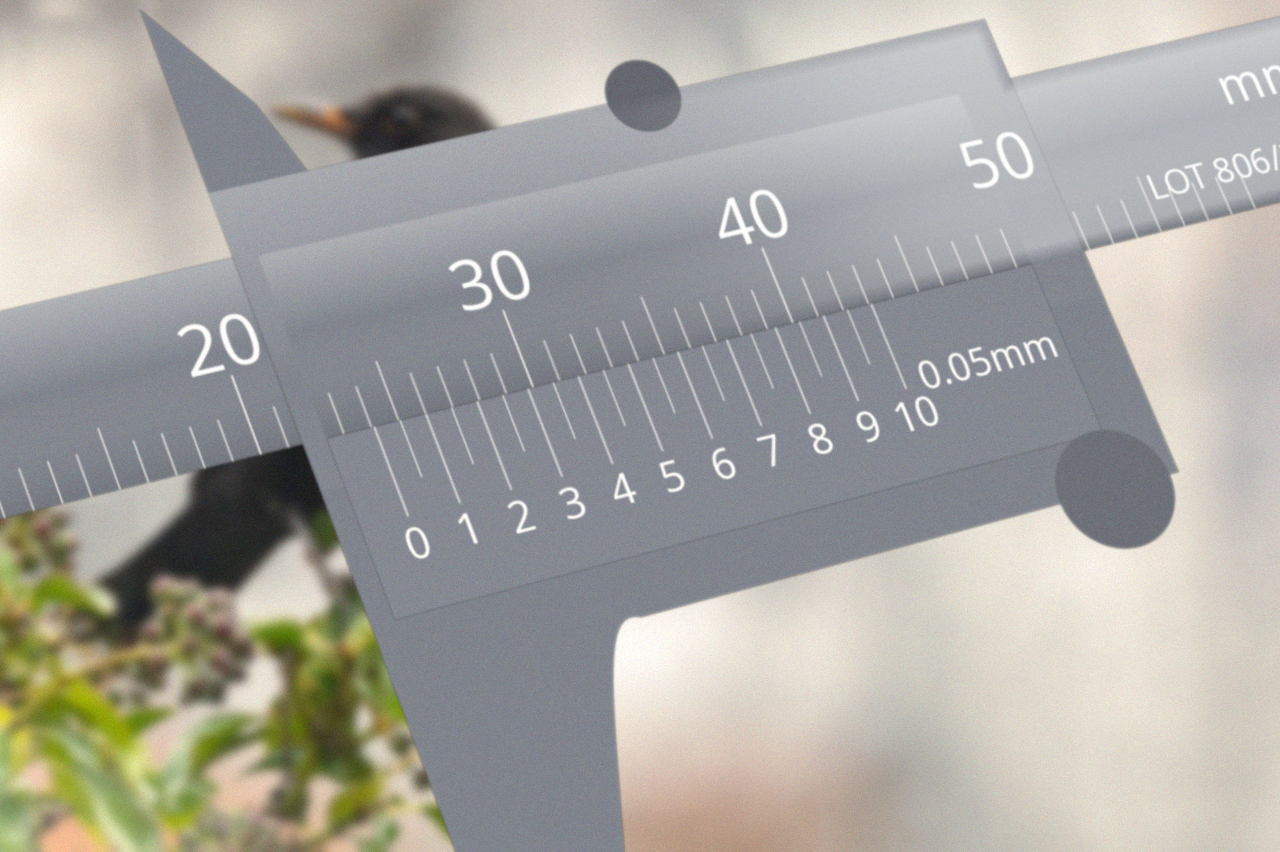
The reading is 24.1 mm
